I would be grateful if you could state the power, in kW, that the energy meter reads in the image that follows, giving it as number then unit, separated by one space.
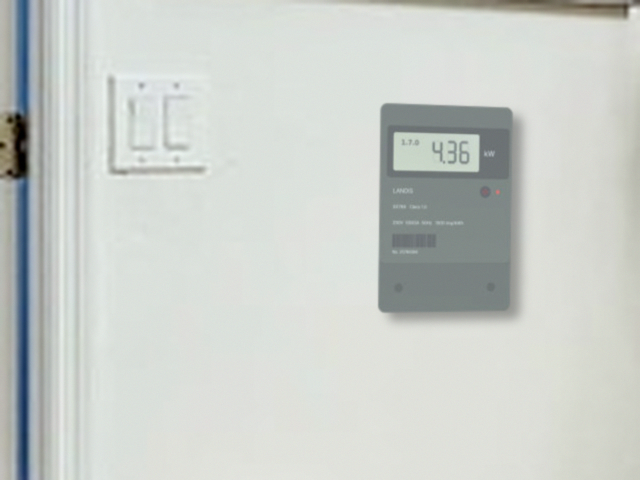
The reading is 4.36 kW
